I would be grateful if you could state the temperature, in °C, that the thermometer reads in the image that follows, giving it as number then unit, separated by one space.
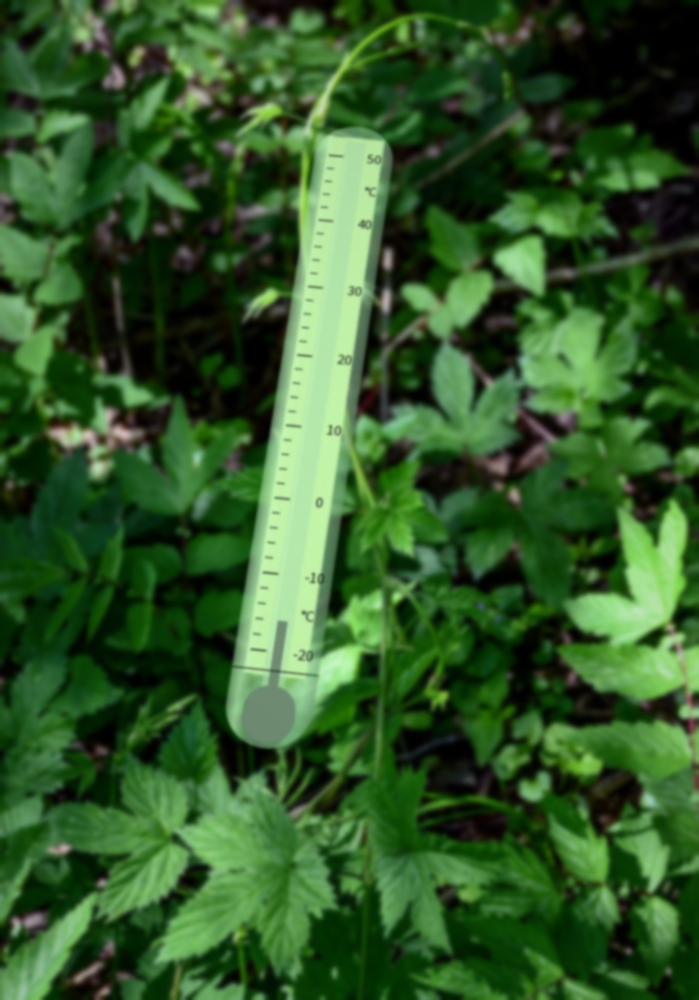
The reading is -16 °C
